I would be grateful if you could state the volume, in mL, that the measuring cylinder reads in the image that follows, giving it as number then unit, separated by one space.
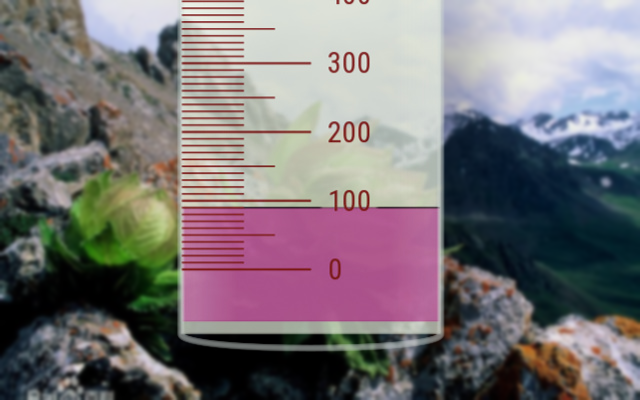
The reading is 90 mL
